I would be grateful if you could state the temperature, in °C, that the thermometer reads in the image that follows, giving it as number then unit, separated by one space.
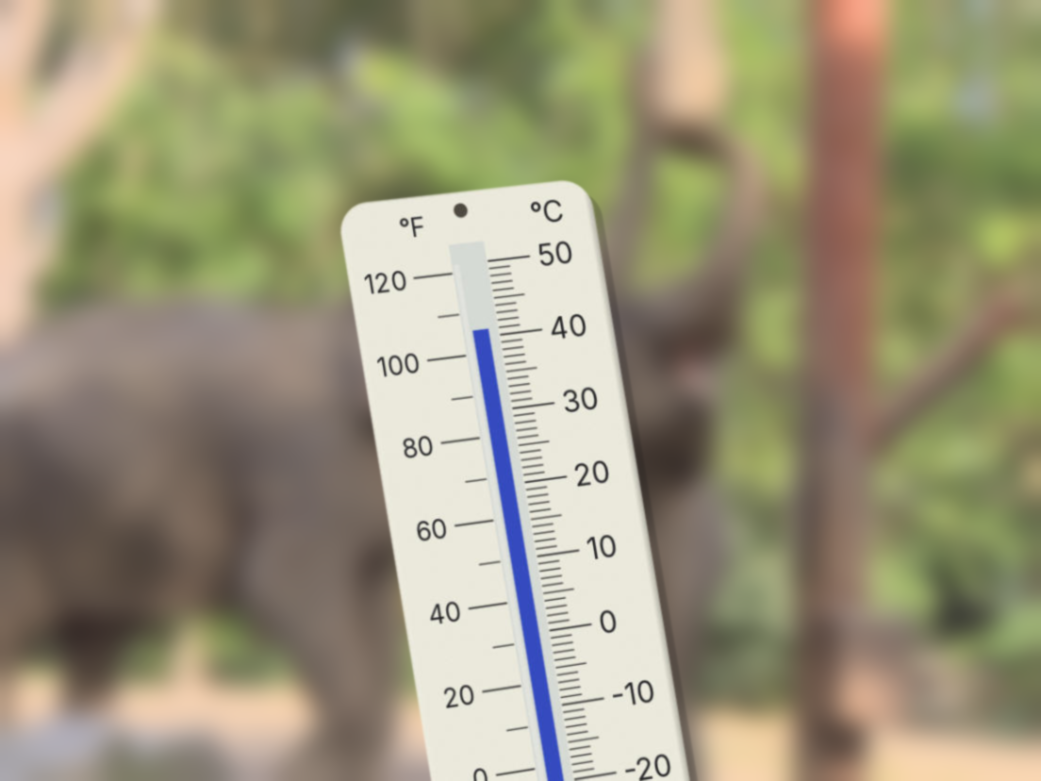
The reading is 41 °C
